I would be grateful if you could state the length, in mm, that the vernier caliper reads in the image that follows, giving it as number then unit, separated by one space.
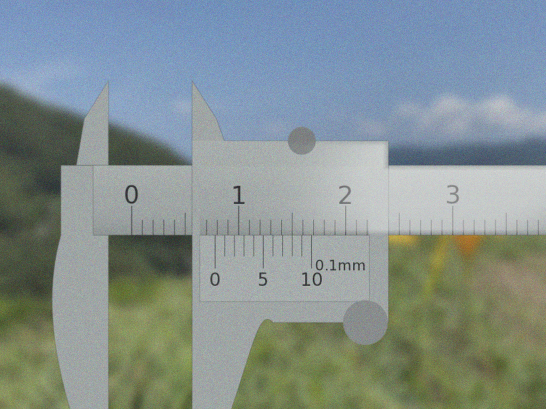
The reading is 7.8 mm
